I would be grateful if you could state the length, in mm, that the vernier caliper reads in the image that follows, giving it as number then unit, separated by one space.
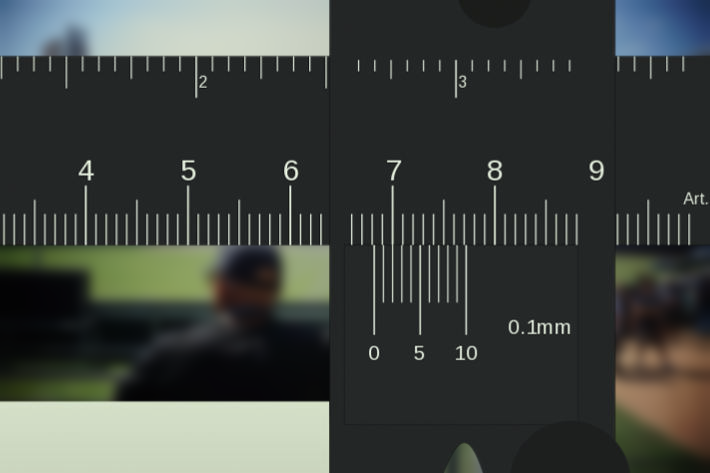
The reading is 68.2 mm
